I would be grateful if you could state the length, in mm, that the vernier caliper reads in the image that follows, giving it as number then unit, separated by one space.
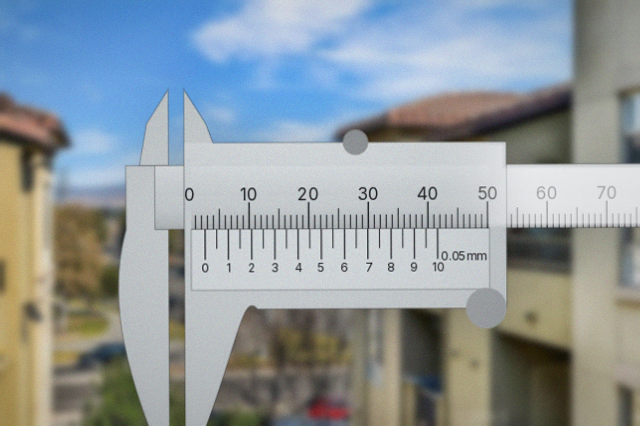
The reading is 2.6 mm
